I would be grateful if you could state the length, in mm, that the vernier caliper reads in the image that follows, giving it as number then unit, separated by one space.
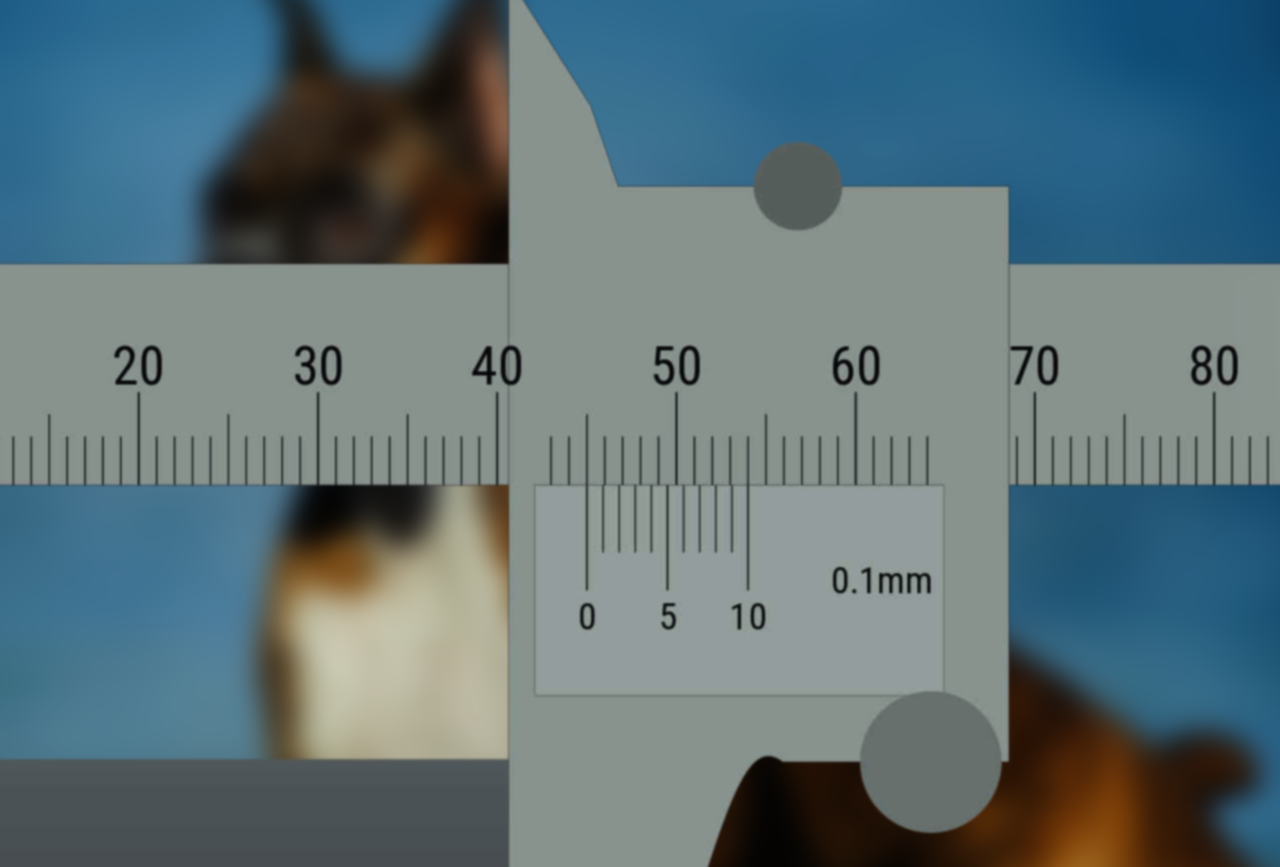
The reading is 45.0 mm
